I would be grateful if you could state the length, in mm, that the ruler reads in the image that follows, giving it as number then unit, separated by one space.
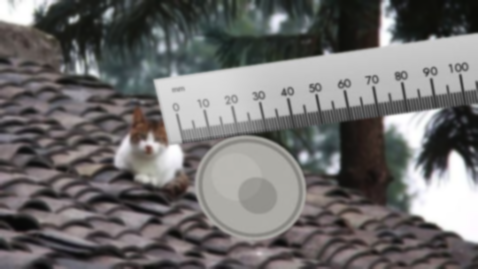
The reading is 40 mm
